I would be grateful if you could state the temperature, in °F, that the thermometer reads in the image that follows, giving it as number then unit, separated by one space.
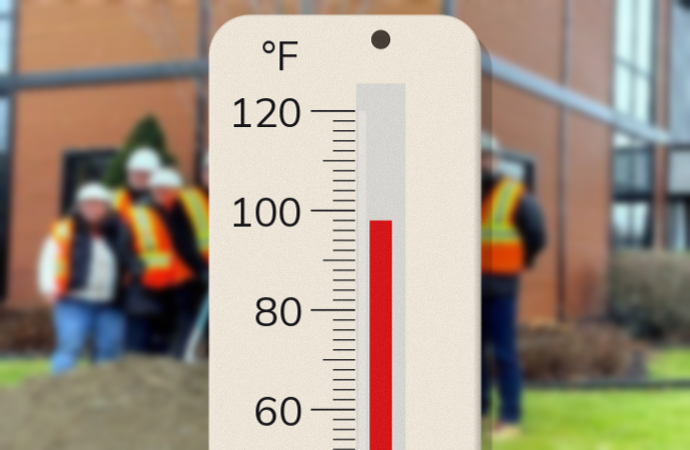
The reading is 98 °F
